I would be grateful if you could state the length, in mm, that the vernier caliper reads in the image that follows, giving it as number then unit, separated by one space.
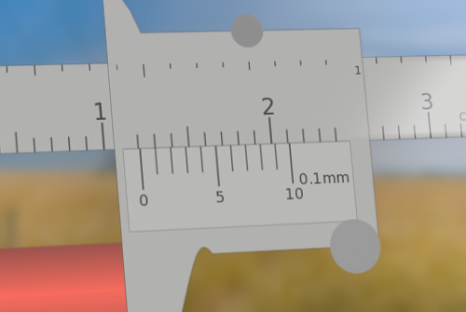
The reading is 12.1 mm
